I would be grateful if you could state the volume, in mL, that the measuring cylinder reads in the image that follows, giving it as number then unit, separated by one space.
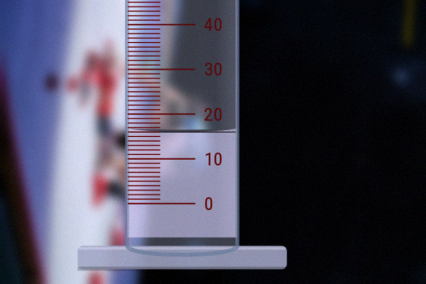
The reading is 16 mL
